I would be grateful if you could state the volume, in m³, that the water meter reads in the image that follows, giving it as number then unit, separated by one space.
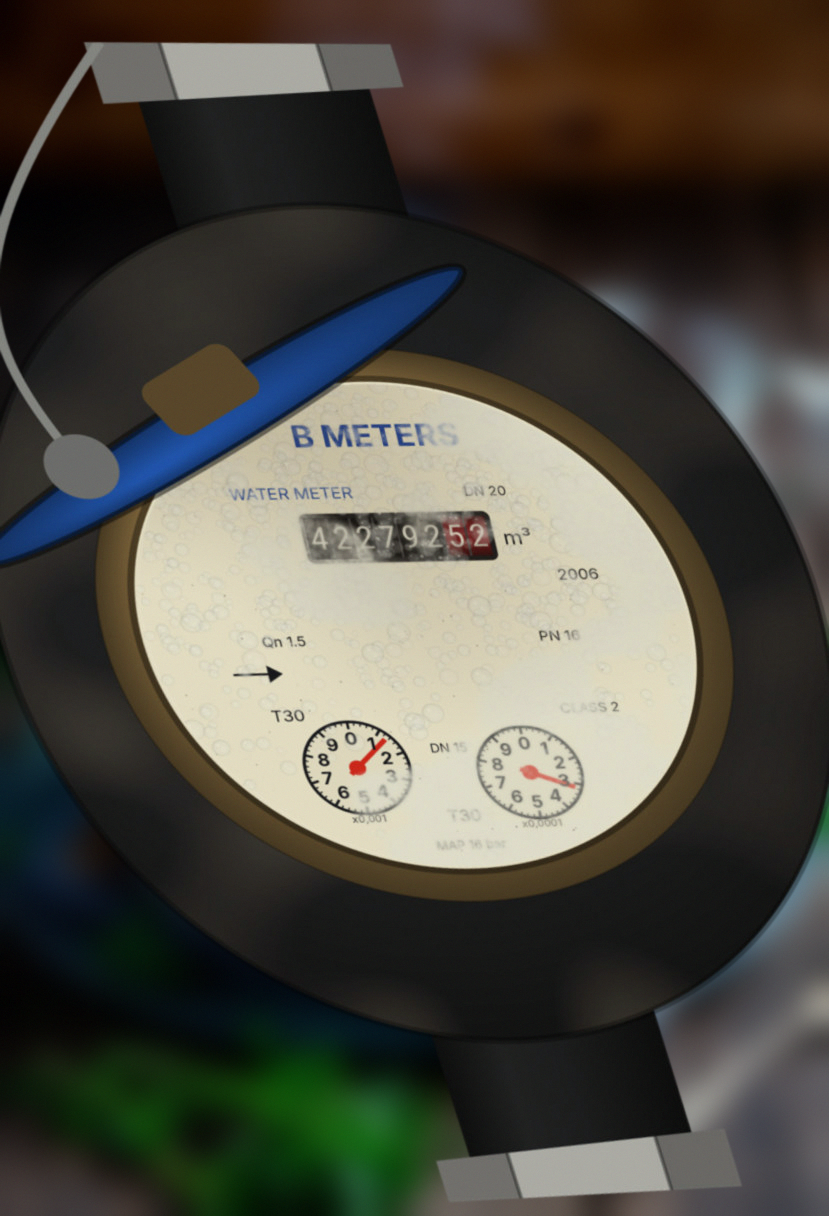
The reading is 422792.5213 m³
